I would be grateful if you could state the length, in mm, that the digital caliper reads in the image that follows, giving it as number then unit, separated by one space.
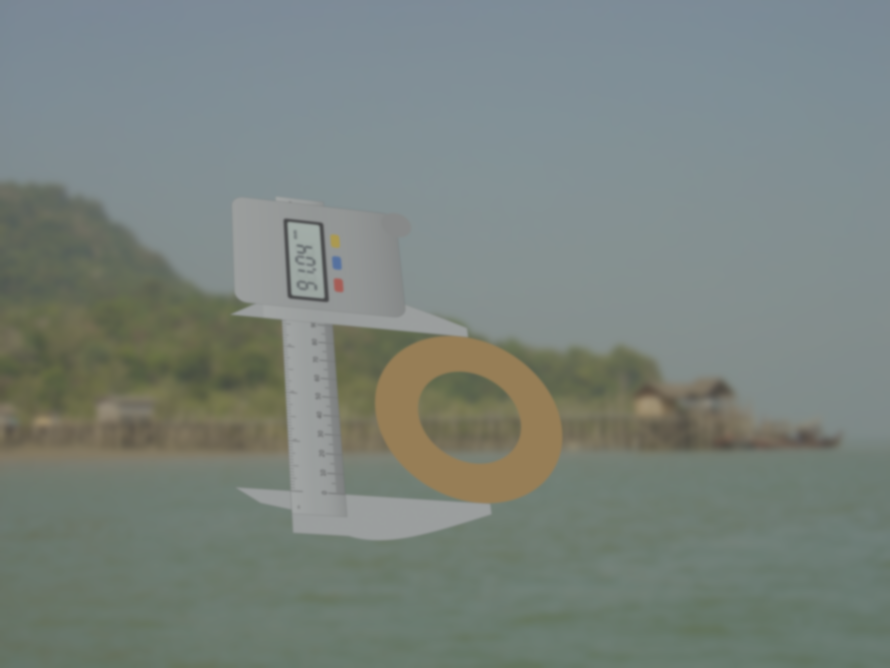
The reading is 91.04 mm
